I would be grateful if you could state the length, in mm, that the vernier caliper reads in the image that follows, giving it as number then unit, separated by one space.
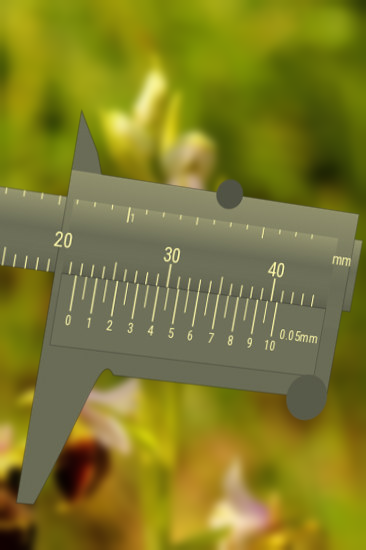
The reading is 21.6 mm
